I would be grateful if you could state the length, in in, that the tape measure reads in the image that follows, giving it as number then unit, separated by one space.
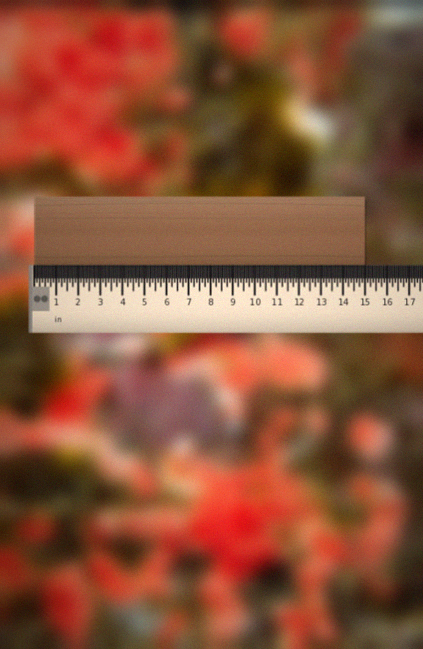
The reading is 15 in
